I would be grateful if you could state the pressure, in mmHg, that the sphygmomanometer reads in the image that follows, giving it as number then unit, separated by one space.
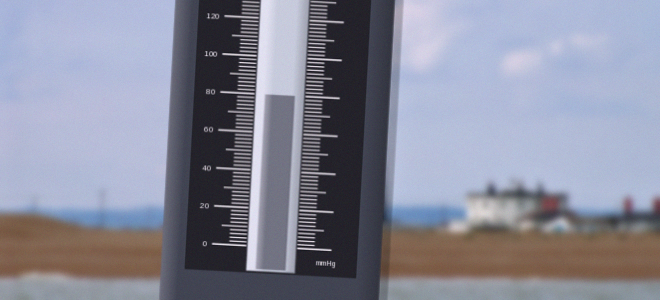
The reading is 80 mmHg
